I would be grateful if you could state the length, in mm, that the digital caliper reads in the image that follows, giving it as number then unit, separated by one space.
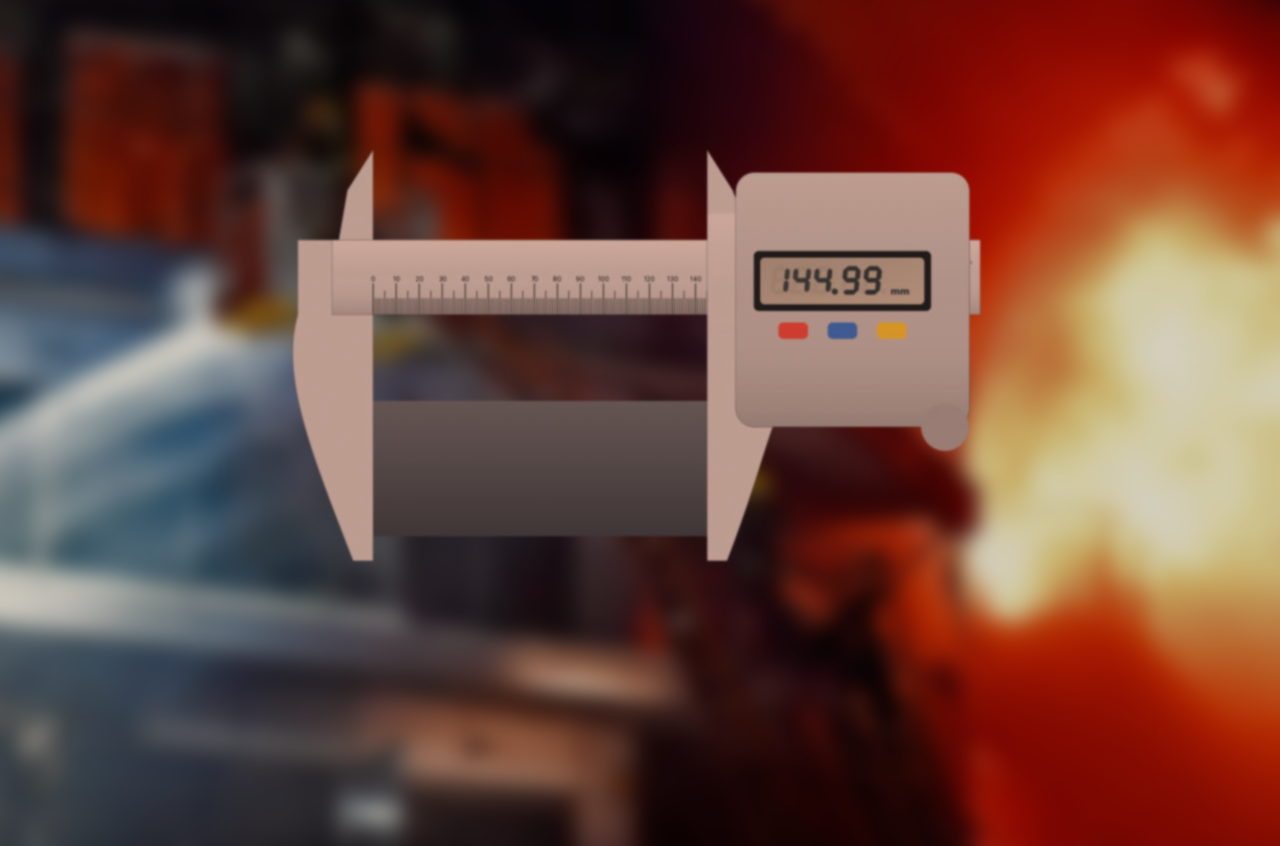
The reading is 144.99 mm
